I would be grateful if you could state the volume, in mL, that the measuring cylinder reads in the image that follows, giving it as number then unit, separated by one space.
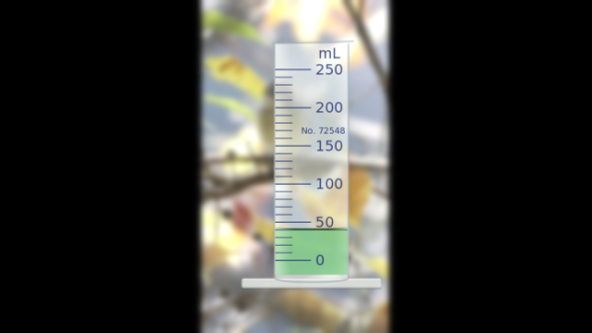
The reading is 40 mL
